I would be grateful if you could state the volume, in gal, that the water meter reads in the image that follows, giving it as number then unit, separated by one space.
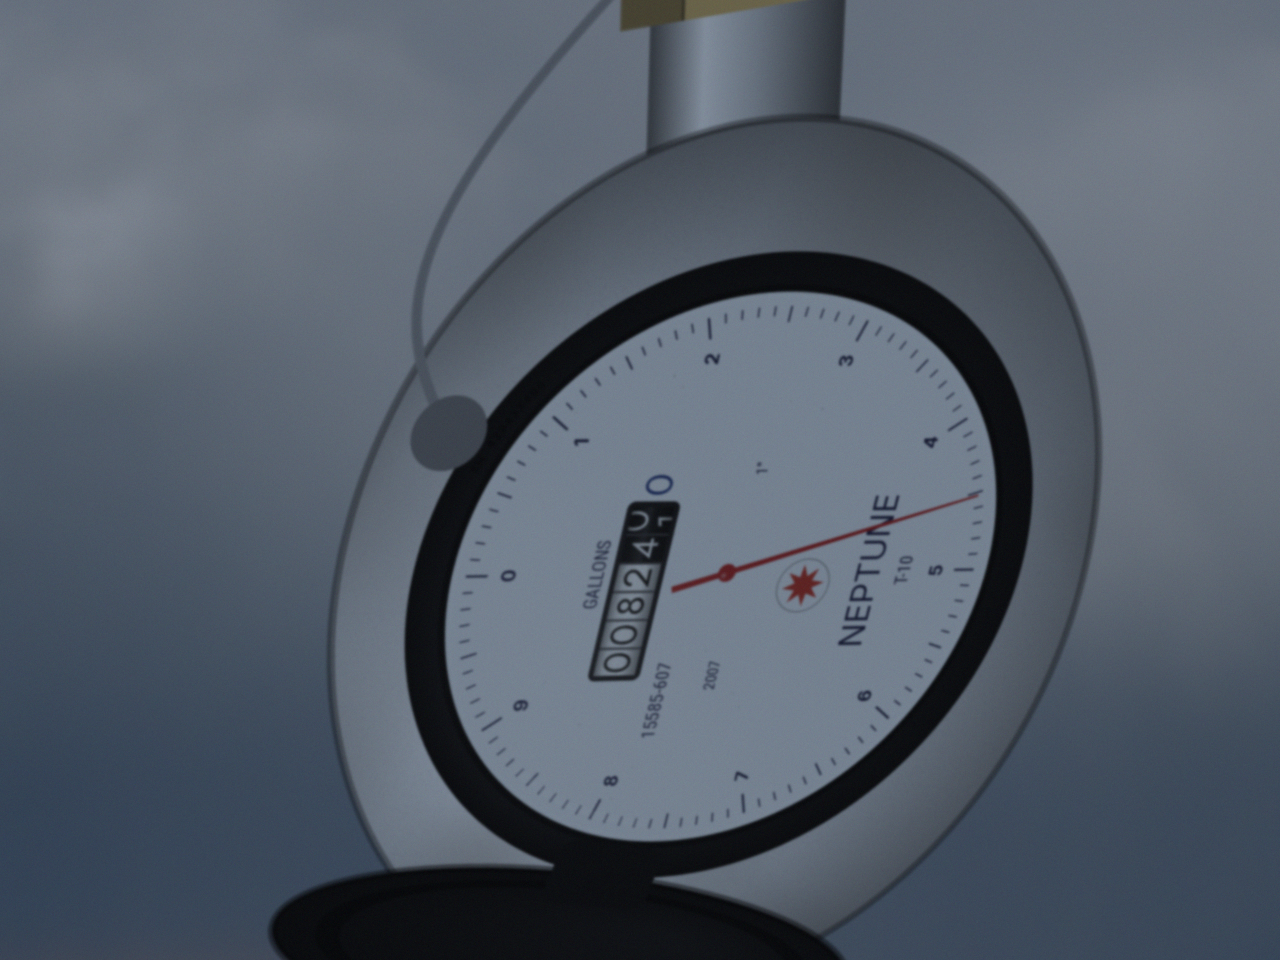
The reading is 82404.5 gal
